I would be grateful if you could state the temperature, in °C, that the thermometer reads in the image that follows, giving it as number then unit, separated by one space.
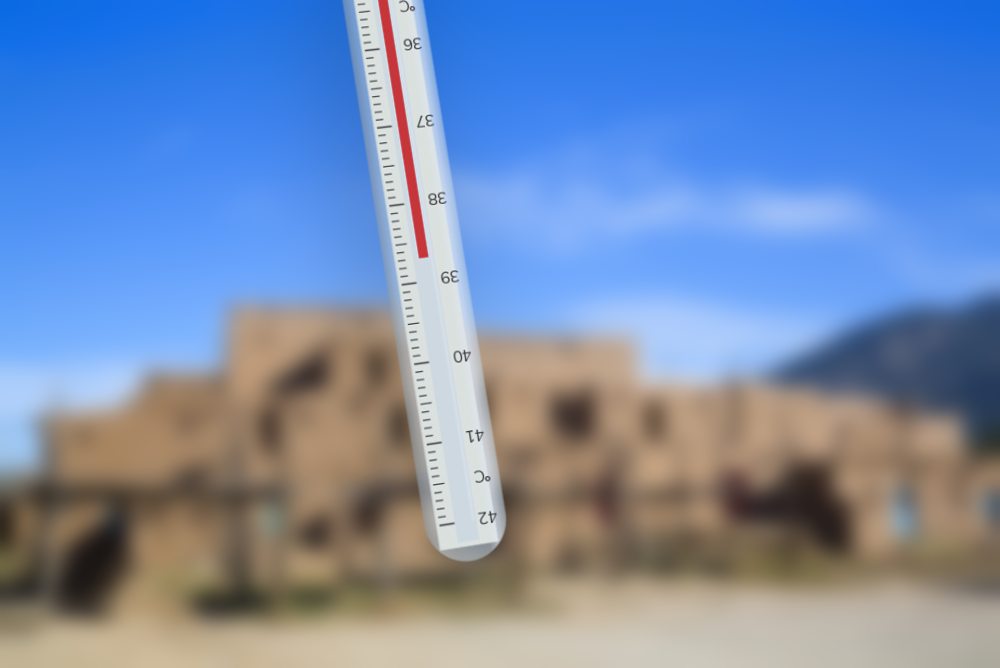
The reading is 38.7 °C
